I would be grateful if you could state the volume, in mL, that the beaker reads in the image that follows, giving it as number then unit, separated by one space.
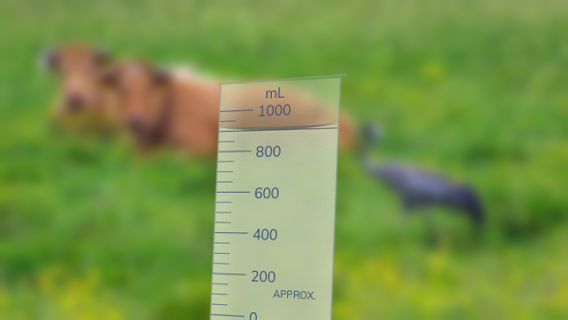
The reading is 900 mL
